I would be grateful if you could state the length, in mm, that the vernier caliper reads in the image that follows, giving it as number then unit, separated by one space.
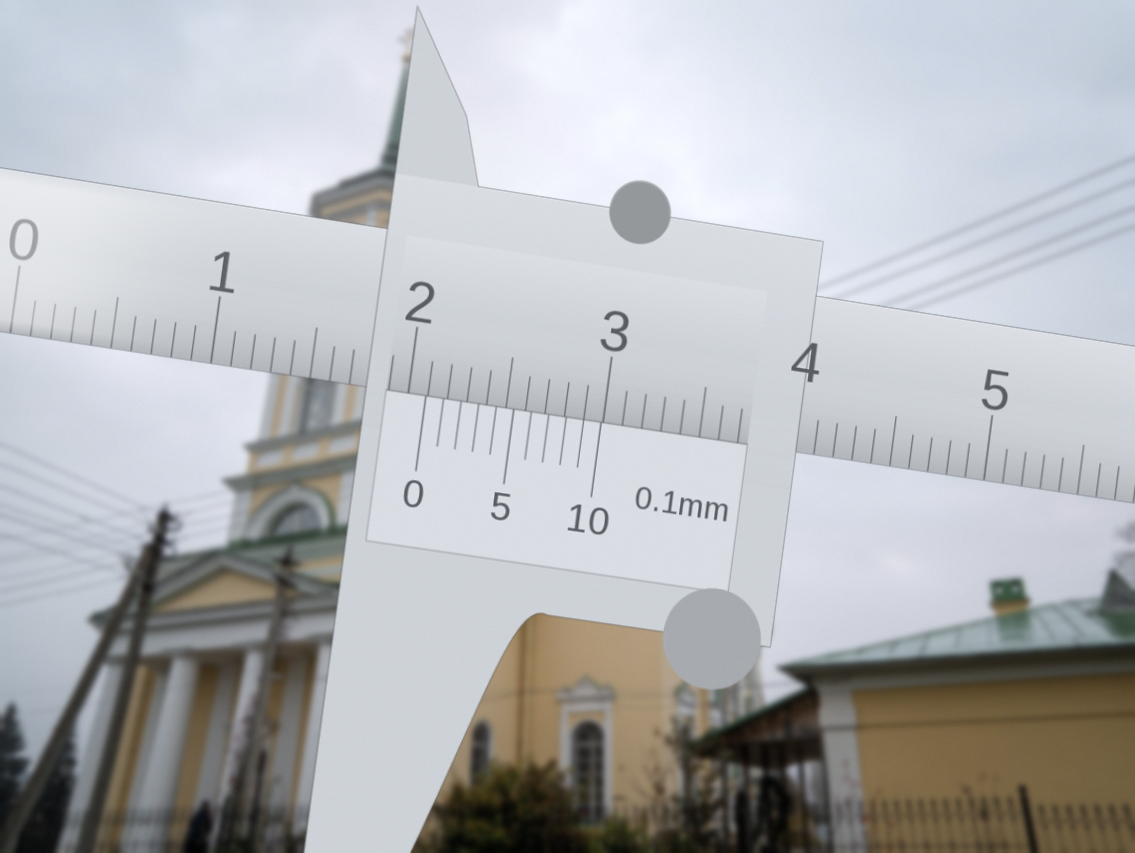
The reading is 20.9 mm
